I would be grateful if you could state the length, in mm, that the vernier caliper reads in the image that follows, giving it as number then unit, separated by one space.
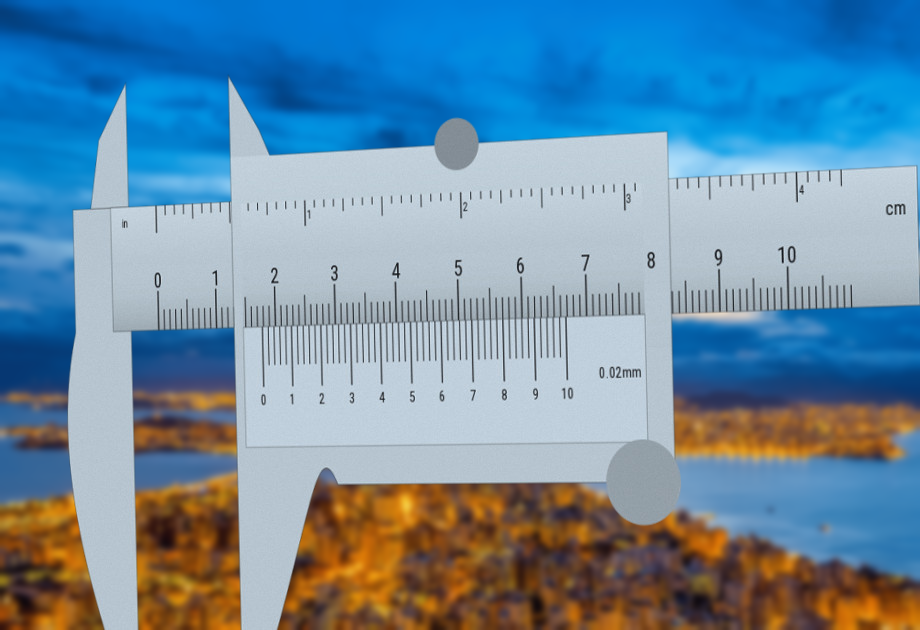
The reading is 17.8 mm
